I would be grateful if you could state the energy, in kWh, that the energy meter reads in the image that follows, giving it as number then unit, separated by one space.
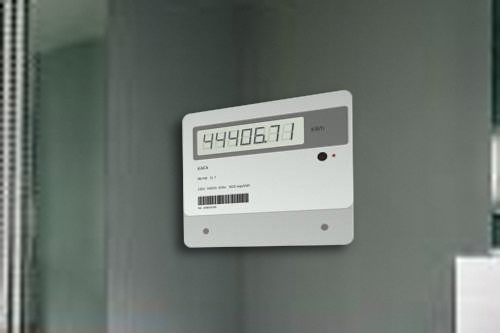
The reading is 44406.71 kWh
